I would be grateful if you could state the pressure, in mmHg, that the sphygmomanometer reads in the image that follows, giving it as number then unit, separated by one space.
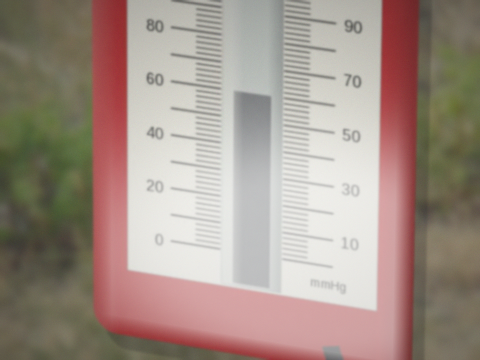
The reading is 60 mmHg
